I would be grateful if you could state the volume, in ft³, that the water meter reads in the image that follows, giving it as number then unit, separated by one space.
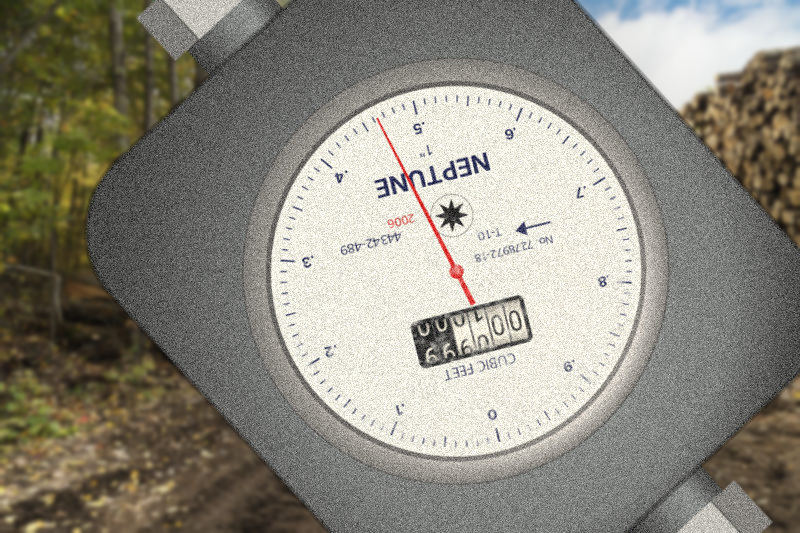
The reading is 999.46 ft³
